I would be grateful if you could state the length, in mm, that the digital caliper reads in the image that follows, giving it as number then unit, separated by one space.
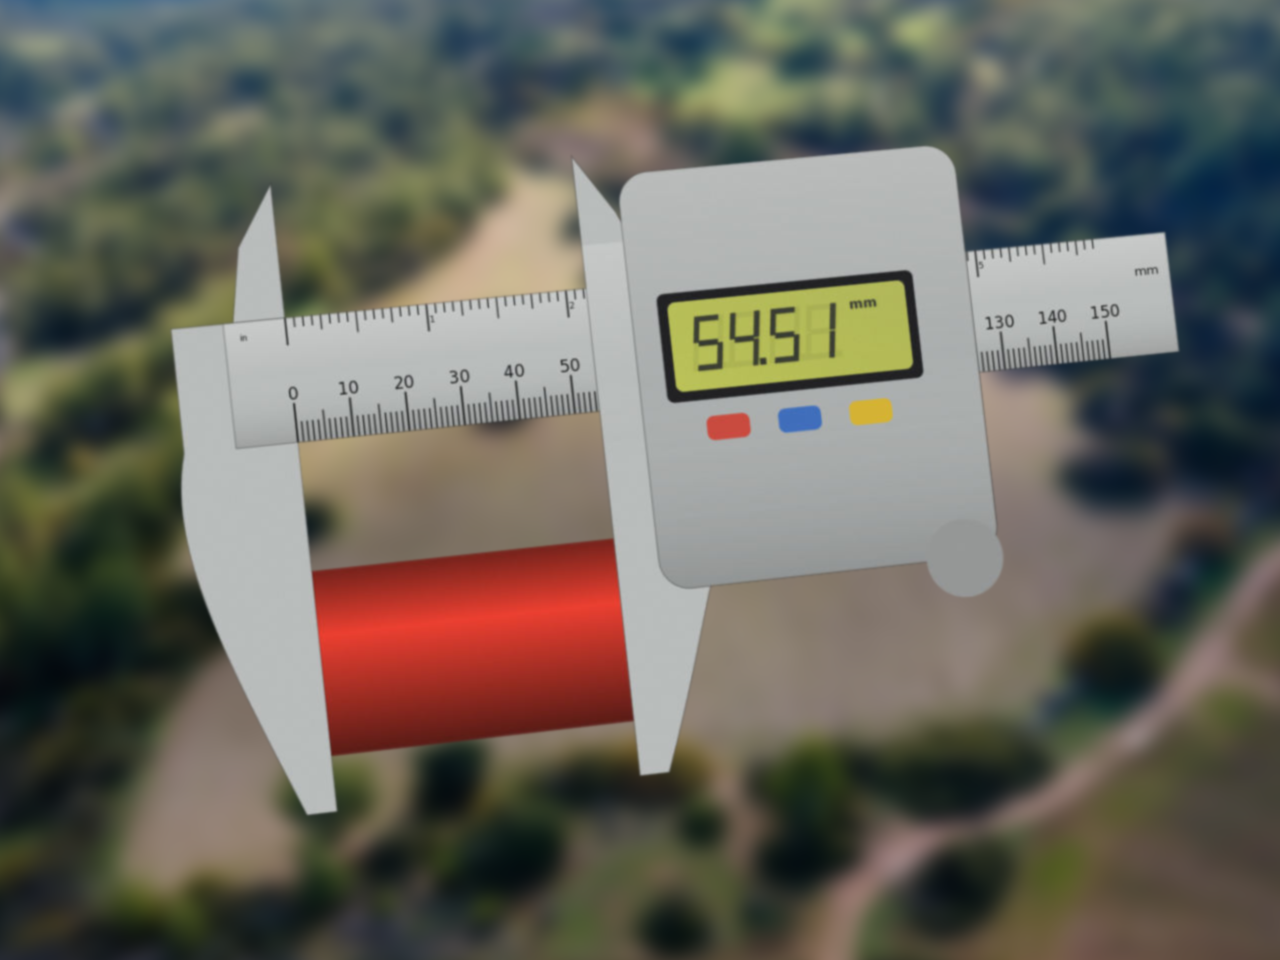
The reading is 54.51 mm
